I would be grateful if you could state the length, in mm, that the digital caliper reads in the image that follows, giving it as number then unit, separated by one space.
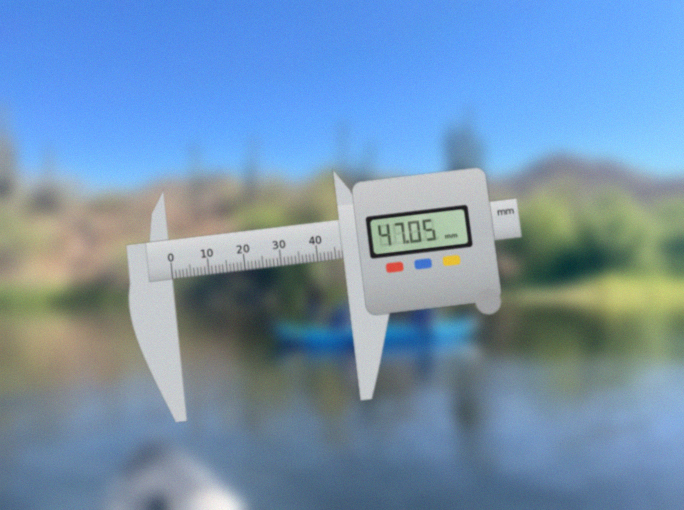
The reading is 47.05 mm
